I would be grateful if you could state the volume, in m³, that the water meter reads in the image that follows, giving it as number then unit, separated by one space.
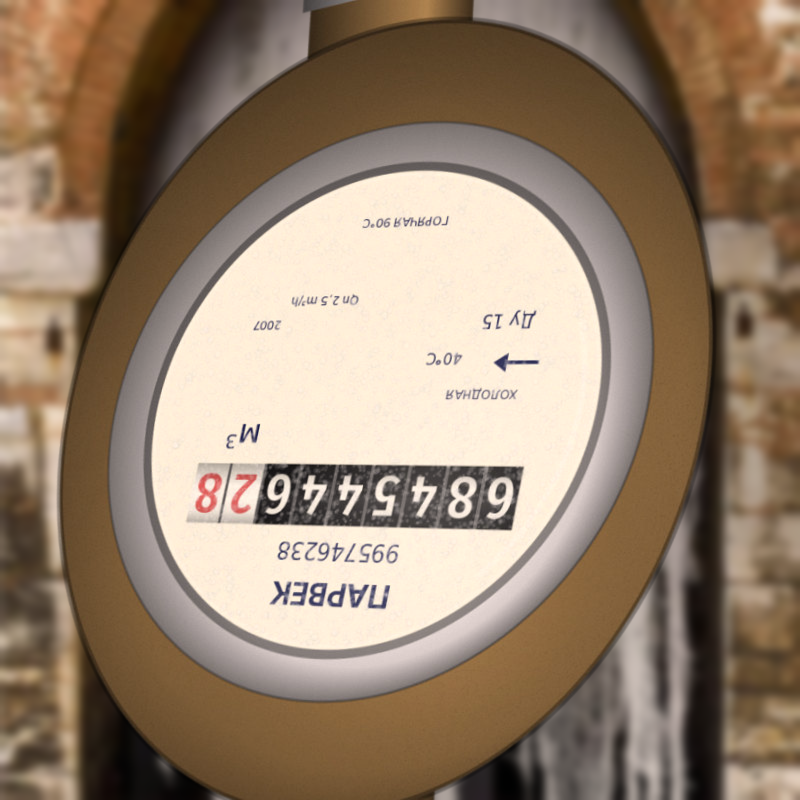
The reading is 6845446.28 m³
